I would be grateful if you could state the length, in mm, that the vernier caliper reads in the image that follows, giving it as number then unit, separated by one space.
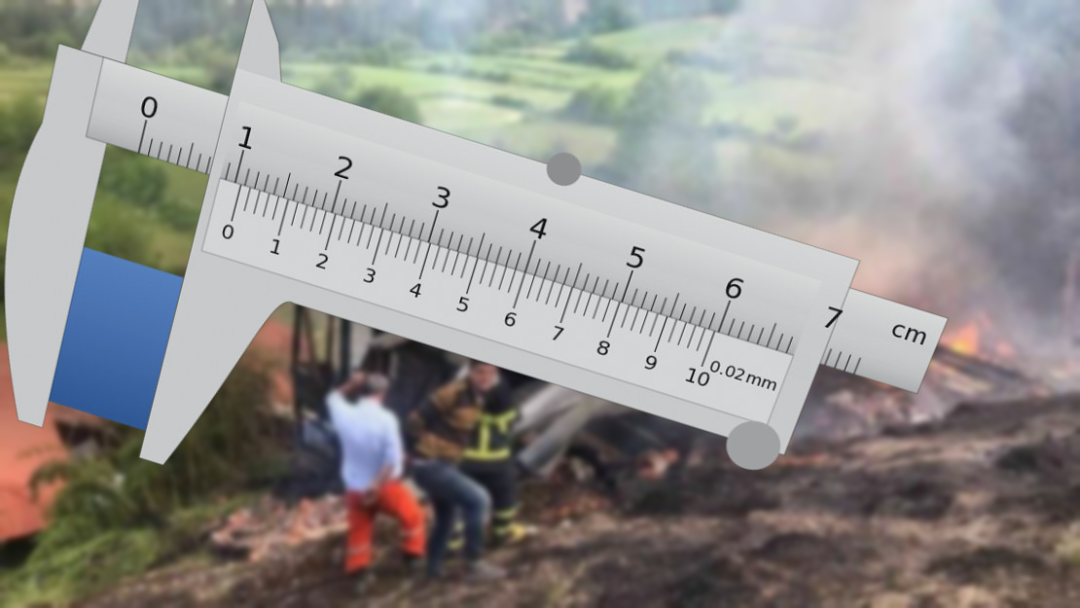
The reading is 10.6 mm
